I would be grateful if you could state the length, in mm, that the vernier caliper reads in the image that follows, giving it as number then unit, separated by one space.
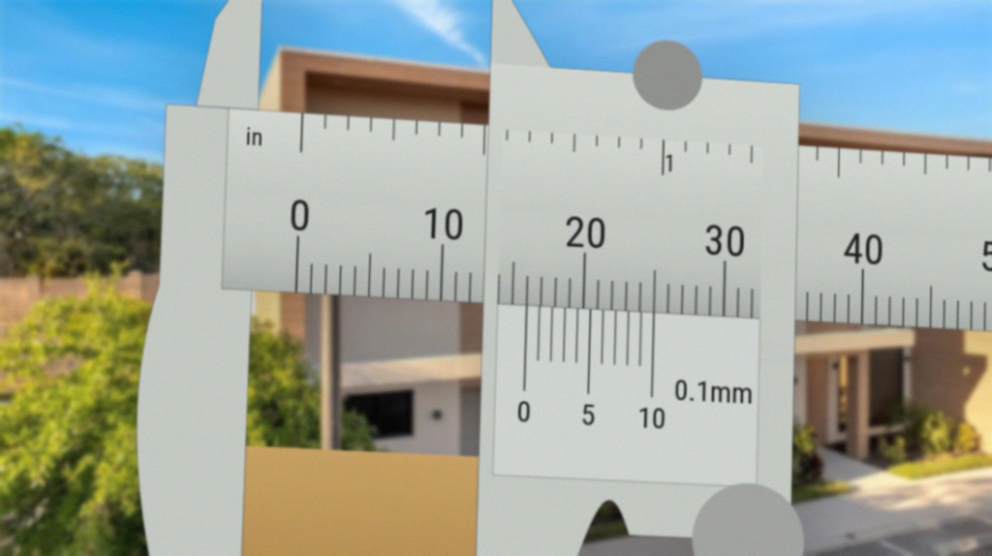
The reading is 16.0 mm
